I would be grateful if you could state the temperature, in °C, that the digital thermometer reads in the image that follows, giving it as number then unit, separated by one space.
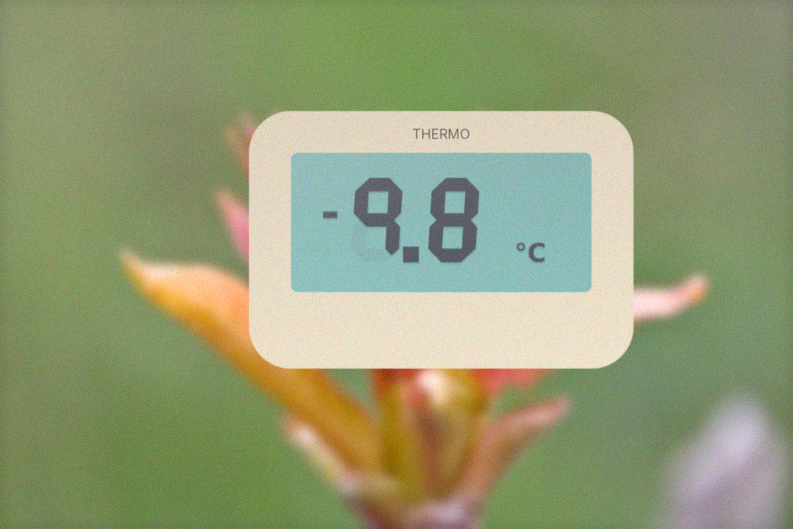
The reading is -9.8 °C
